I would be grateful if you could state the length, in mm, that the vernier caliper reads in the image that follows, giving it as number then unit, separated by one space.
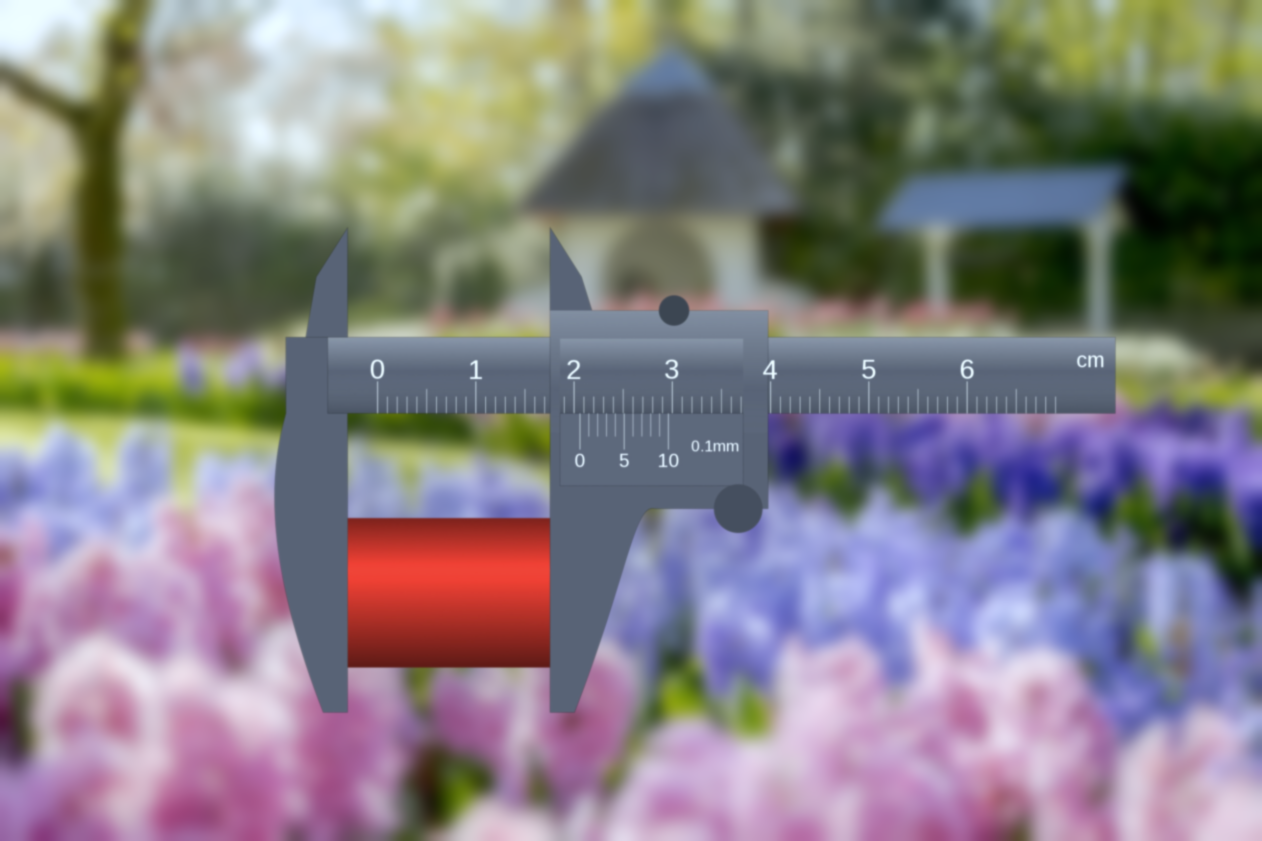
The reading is 20.6 mm
